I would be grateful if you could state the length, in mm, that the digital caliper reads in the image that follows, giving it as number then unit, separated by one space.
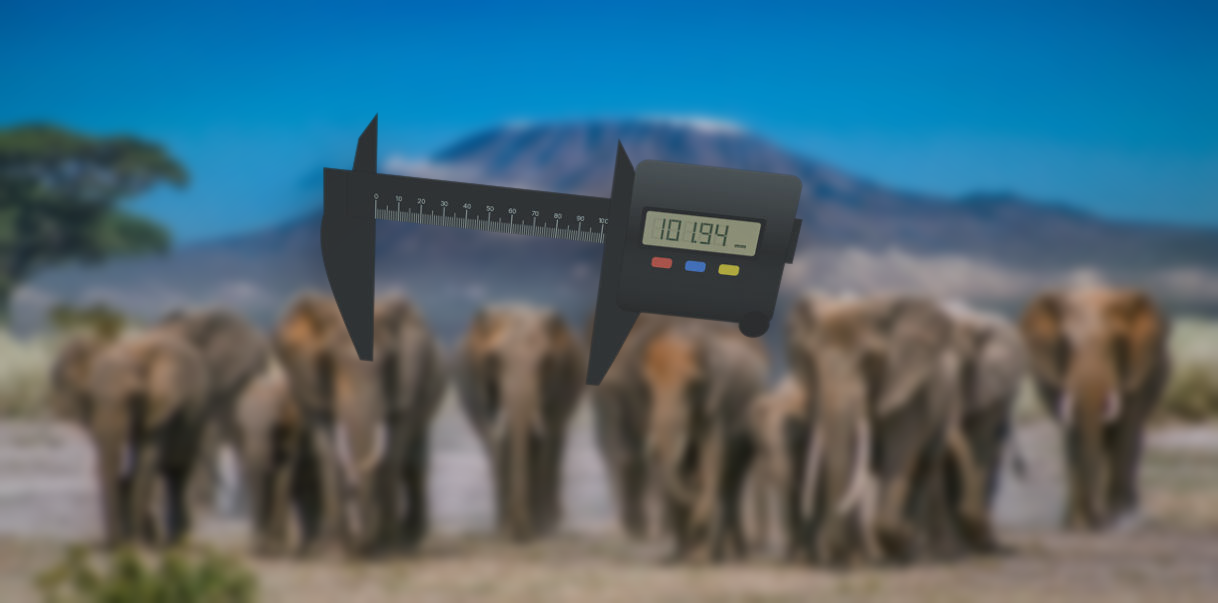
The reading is 101.94 mm
